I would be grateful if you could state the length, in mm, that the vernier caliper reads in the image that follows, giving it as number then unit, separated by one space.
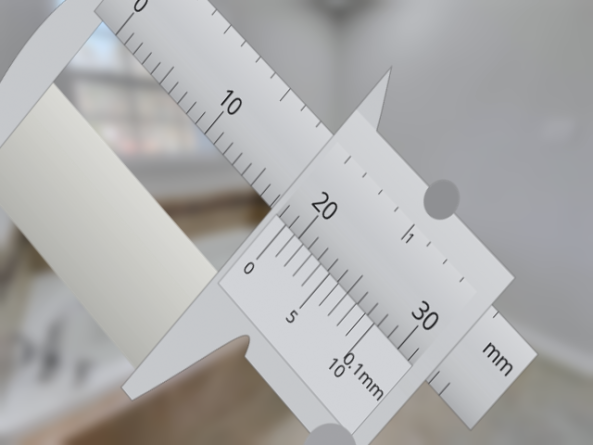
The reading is 18.7 mm
